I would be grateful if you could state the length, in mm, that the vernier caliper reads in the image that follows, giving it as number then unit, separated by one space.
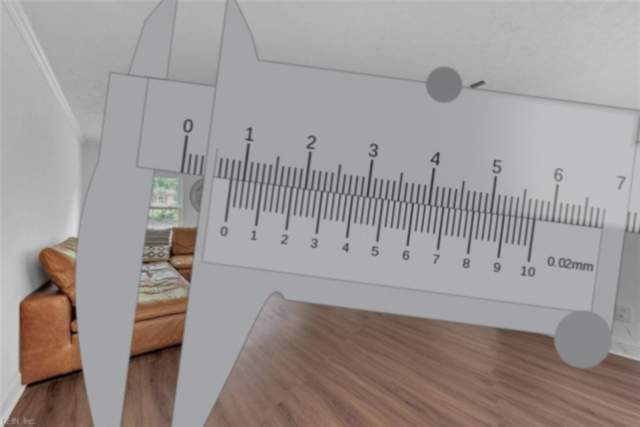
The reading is 8.0 mm
